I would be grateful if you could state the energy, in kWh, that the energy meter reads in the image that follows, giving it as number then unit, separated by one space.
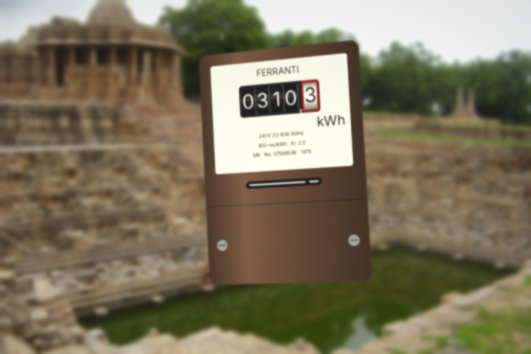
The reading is 310.3 kWh
